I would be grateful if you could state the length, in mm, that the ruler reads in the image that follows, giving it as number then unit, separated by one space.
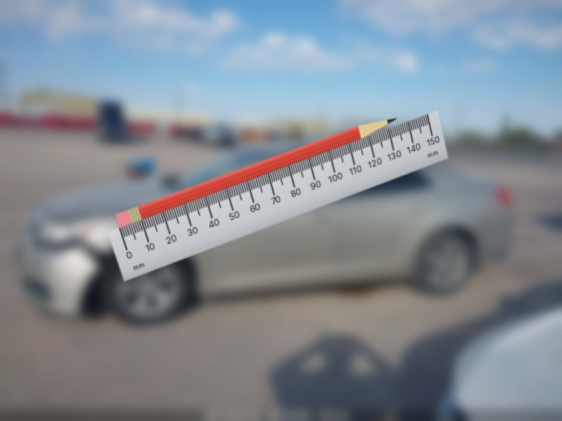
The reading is 135 mm
